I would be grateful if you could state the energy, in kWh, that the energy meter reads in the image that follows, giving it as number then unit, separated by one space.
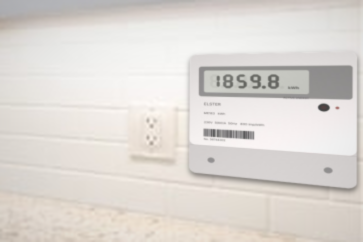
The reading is 1859.8 kWh
